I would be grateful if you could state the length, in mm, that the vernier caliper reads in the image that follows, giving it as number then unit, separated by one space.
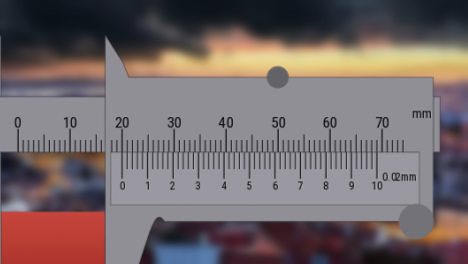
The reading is 20.0 mm
